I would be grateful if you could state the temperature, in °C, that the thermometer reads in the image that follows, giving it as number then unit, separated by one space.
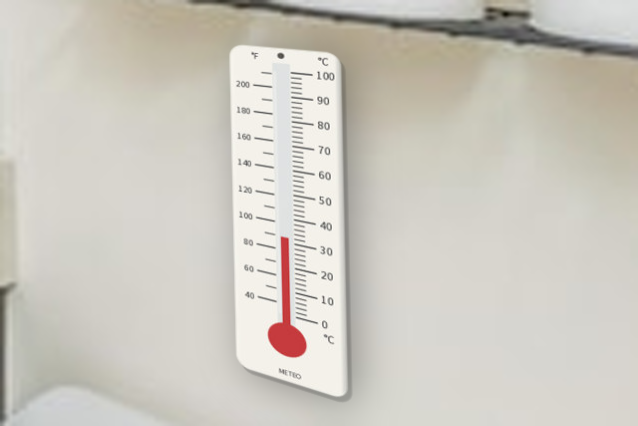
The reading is 32 °C
